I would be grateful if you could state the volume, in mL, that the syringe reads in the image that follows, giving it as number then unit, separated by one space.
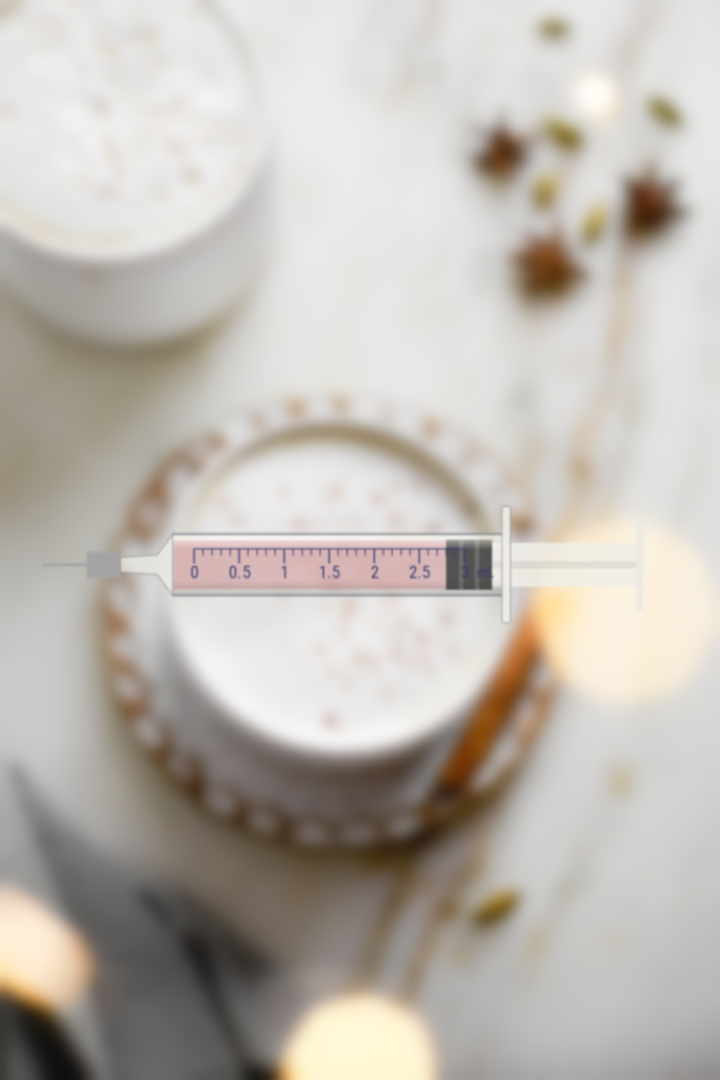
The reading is 2.8 mL
